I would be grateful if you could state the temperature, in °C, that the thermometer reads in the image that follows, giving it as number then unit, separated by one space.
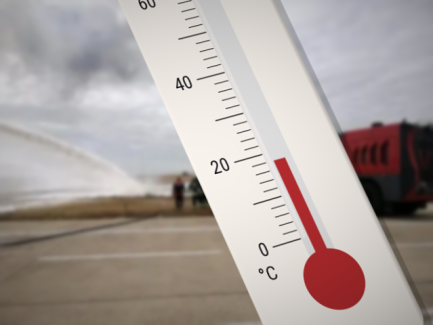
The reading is 18 °C
